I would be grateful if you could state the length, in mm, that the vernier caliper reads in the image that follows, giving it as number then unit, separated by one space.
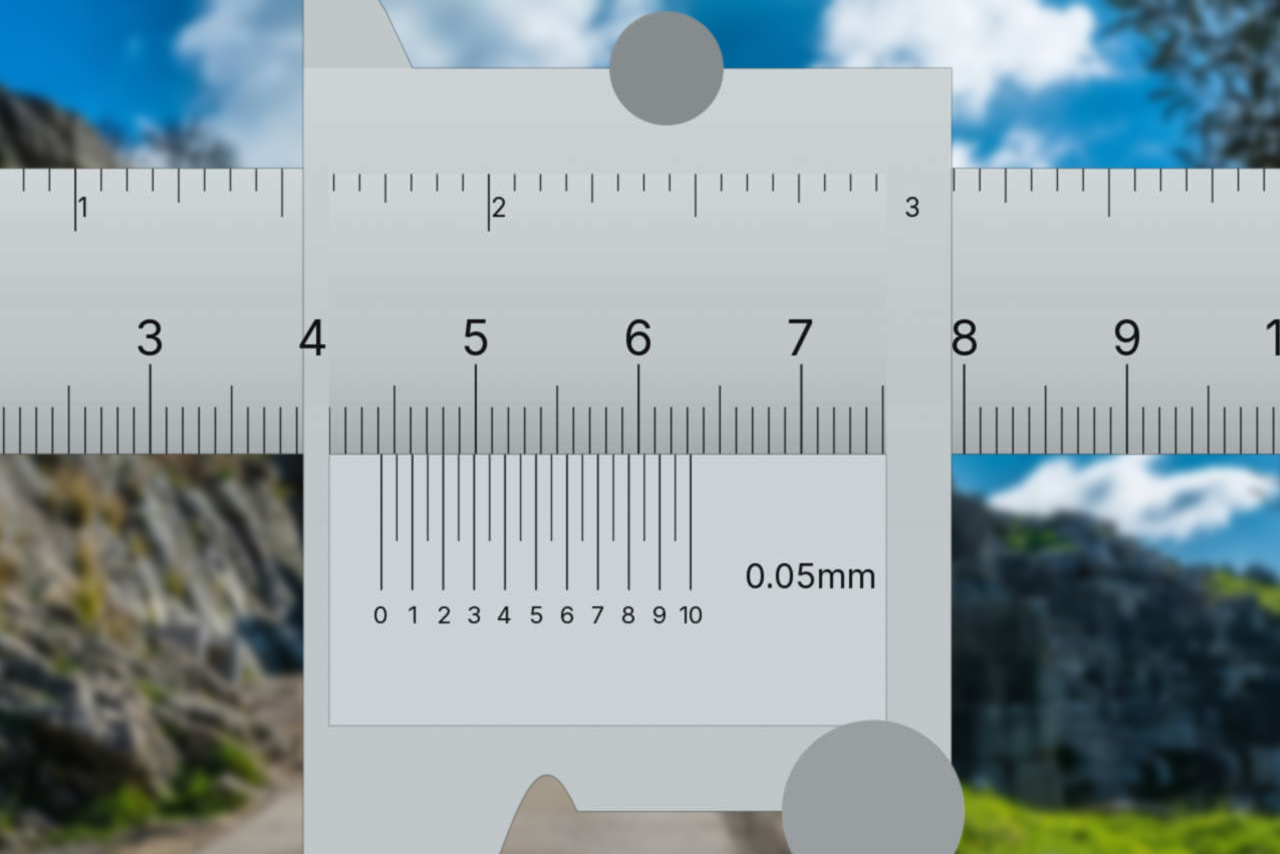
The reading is 44.2 mm
